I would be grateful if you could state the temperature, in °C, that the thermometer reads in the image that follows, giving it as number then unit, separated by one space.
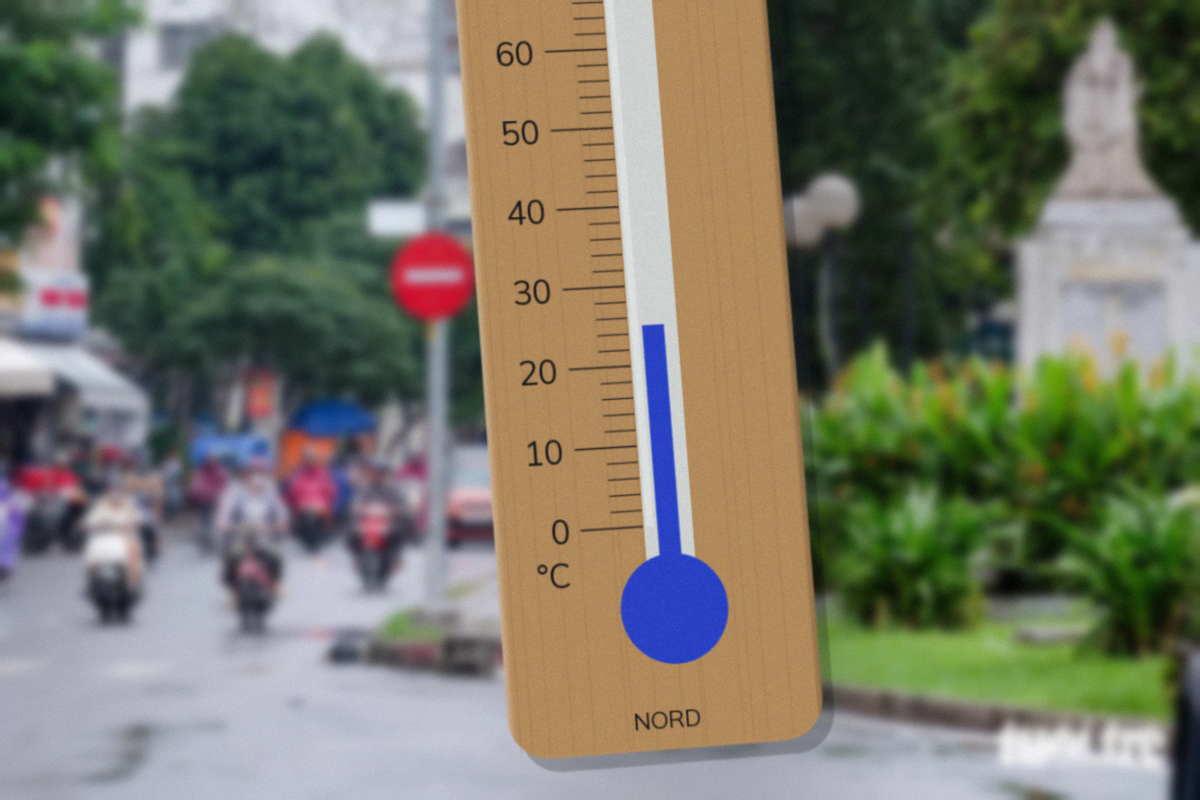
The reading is 25 °C
